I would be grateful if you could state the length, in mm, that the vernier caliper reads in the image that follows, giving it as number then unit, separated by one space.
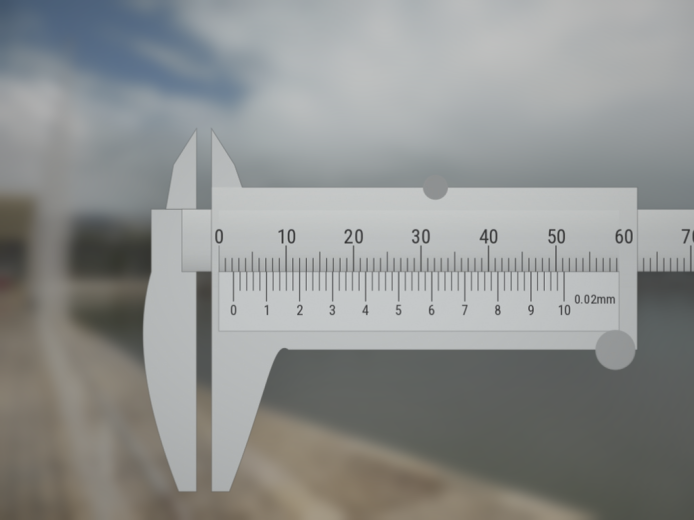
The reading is 2.2 mm
